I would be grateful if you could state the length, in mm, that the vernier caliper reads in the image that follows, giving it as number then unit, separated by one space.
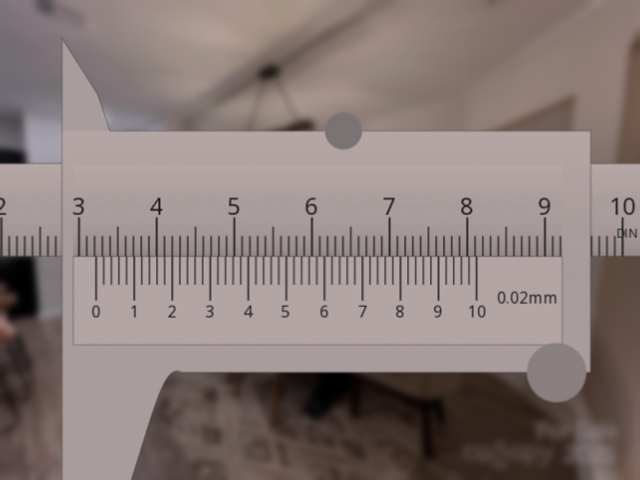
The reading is 32.2 mm
